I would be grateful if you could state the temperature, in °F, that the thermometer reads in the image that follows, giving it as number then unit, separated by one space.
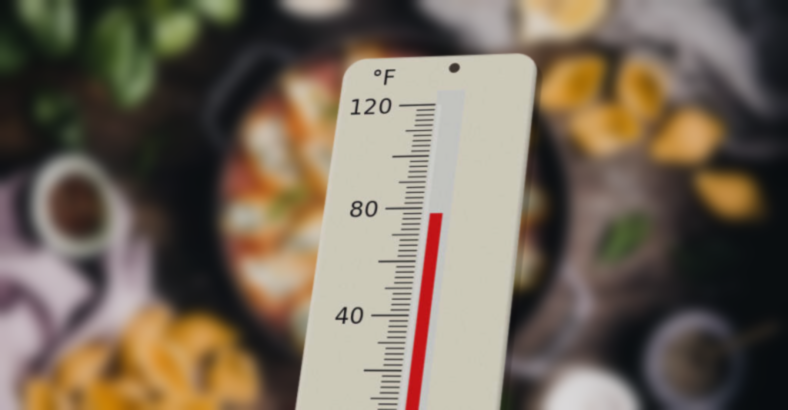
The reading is 78 °F
